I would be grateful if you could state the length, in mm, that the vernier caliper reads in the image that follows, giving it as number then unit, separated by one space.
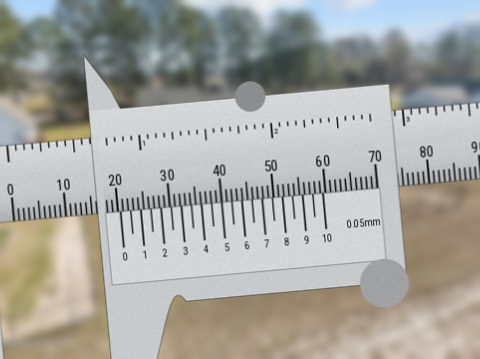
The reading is 20.5 mm
